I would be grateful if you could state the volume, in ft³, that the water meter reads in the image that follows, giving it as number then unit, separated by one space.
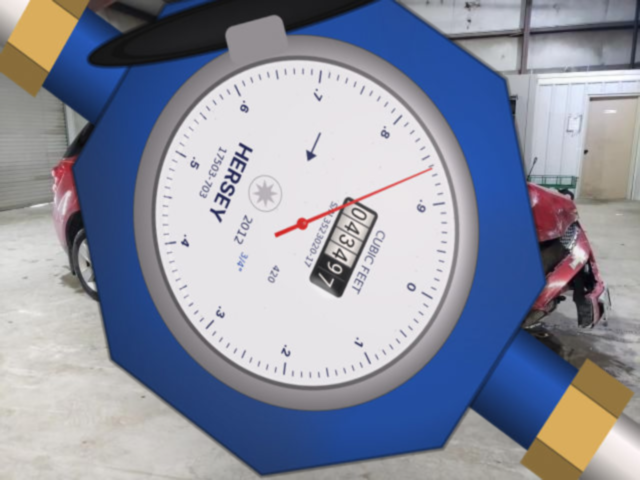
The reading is 43496.86 ft³
